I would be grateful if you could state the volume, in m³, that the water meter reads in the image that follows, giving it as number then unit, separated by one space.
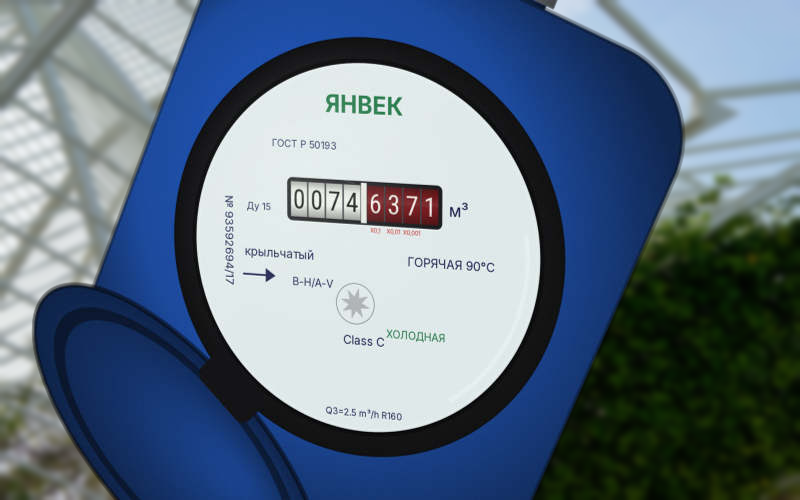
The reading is 74.6371 m³
